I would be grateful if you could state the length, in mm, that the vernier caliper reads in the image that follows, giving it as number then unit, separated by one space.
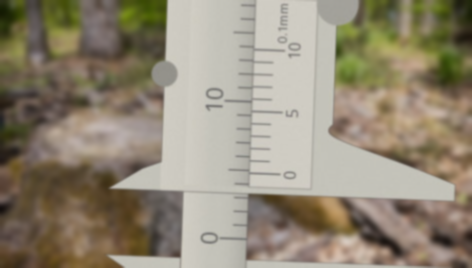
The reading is 4.8 mm
